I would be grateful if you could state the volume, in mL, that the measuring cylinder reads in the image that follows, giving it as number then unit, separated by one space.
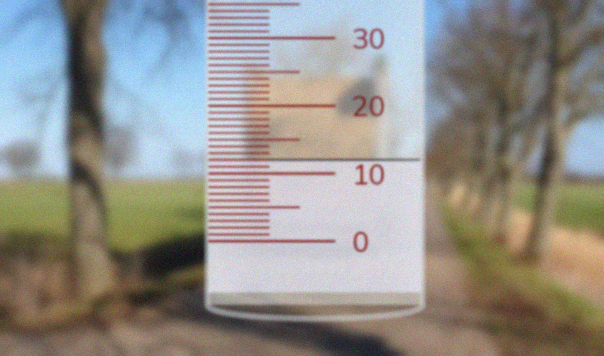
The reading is 12 mL
